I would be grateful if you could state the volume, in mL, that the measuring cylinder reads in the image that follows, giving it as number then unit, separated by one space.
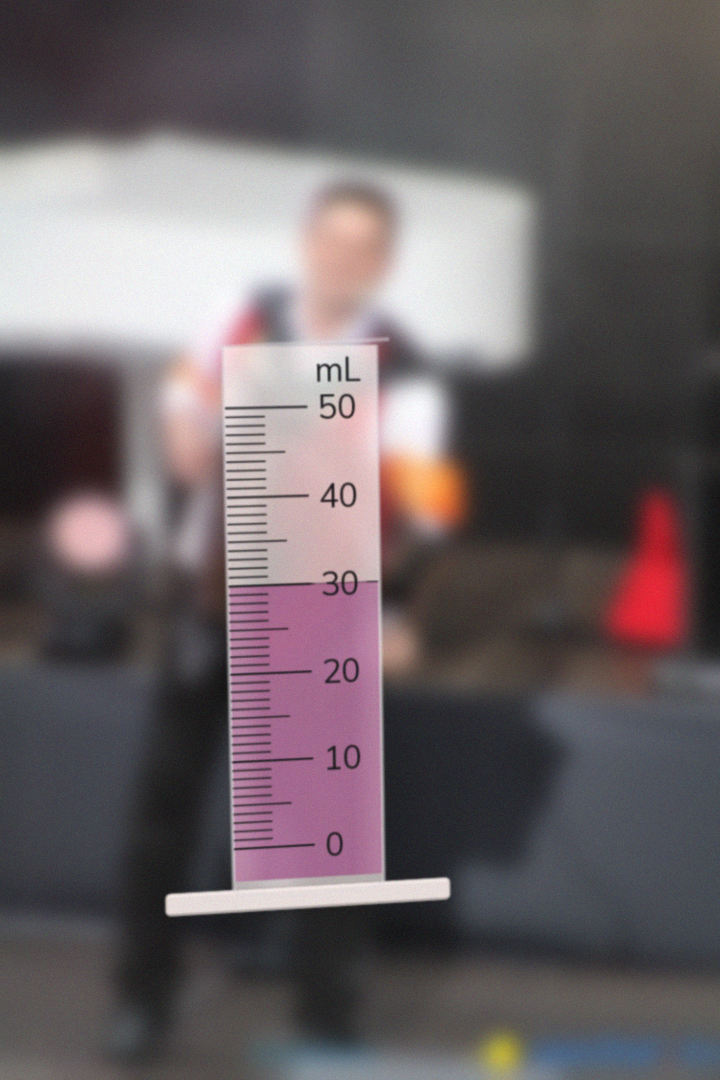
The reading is 30 mL
